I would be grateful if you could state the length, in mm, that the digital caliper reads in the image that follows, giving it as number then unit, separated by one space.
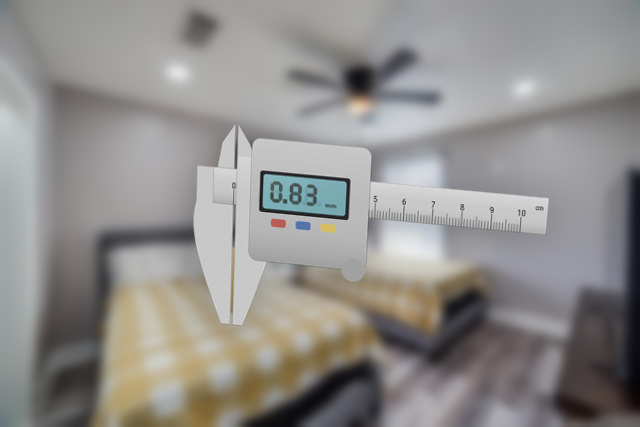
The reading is 0.83 mm
